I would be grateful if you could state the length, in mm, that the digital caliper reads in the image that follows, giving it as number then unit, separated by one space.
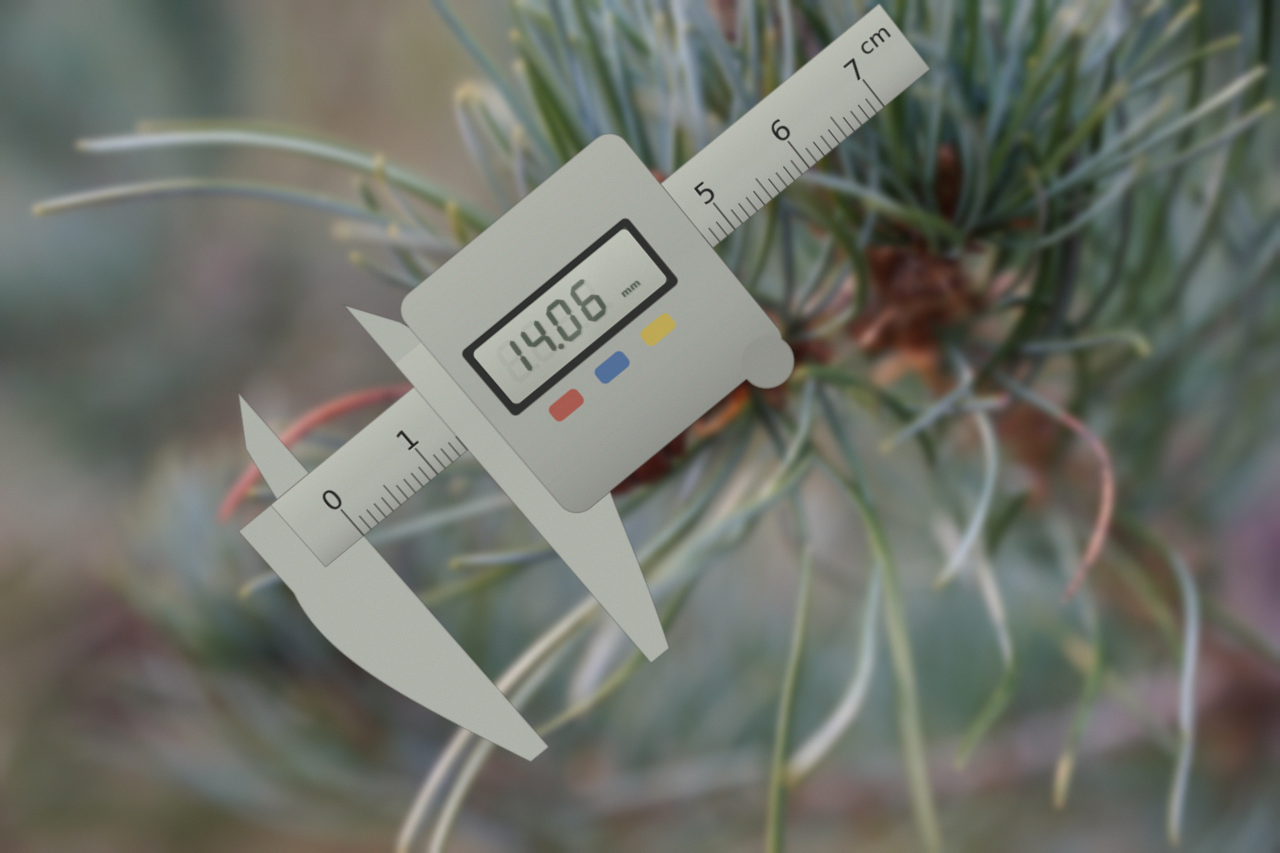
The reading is 14.06 mm
